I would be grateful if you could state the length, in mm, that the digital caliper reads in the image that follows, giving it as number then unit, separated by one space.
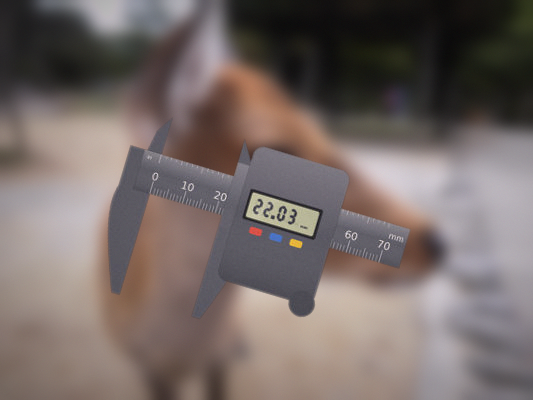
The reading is 22.03 mm
